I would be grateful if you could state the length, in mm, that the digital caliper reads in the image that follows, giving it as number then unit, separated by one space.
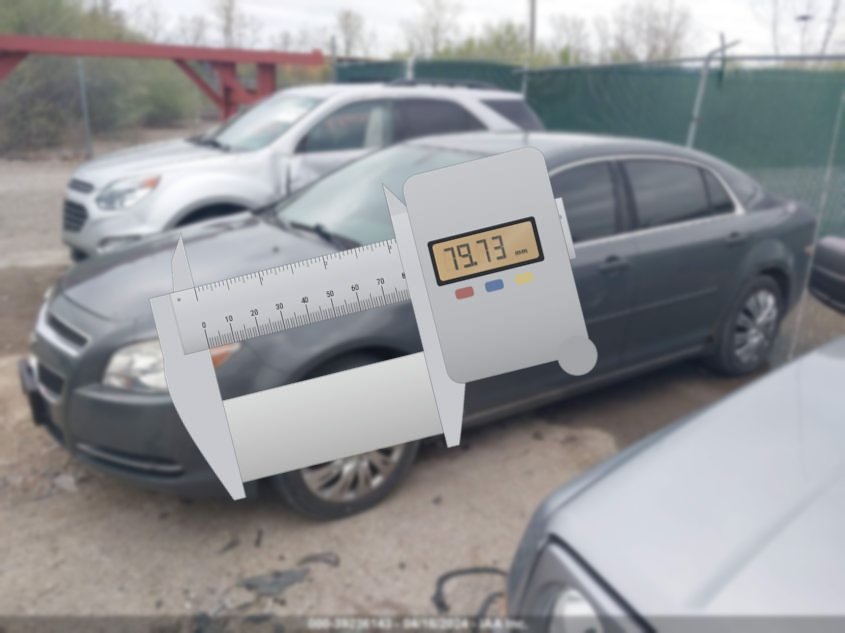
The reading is 79.73 mm
